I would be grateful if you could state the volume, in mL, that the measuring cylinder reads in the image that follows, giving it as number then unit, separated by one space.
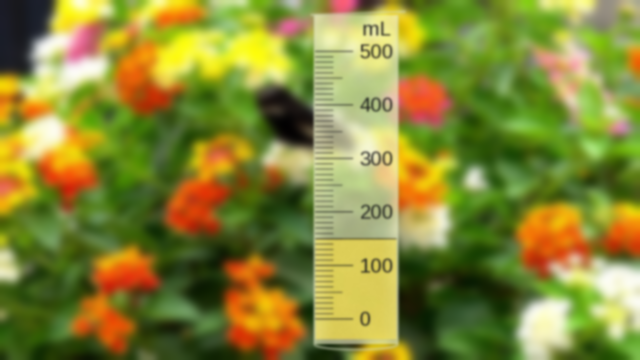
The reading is 150 mL
